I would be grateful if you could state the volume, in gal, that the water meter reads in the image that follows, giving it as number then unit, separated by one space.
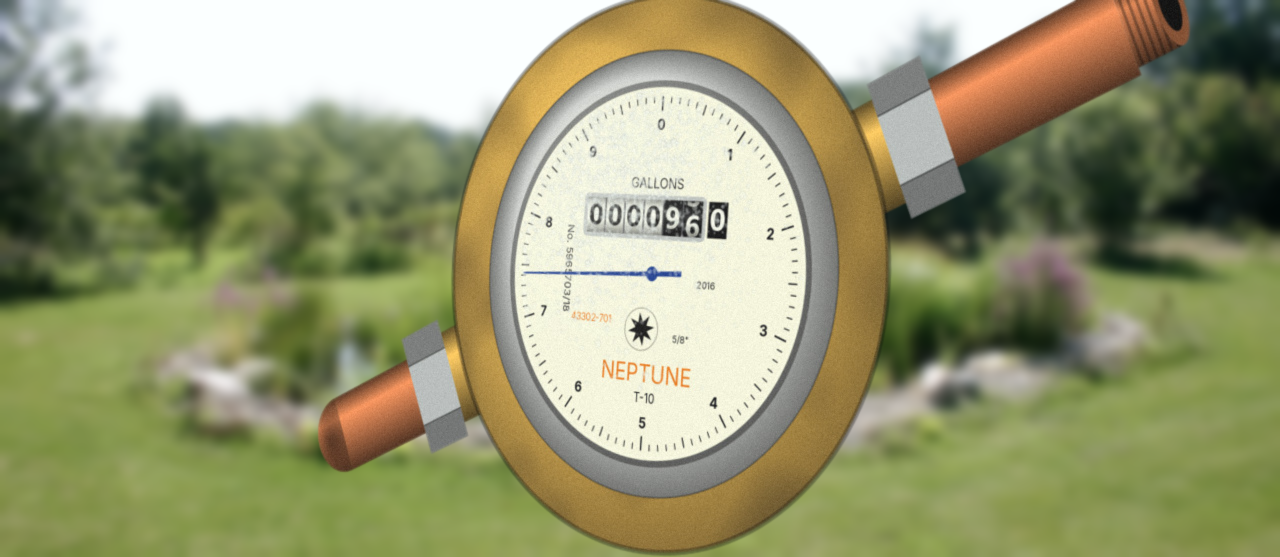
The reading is 957.4 gal
